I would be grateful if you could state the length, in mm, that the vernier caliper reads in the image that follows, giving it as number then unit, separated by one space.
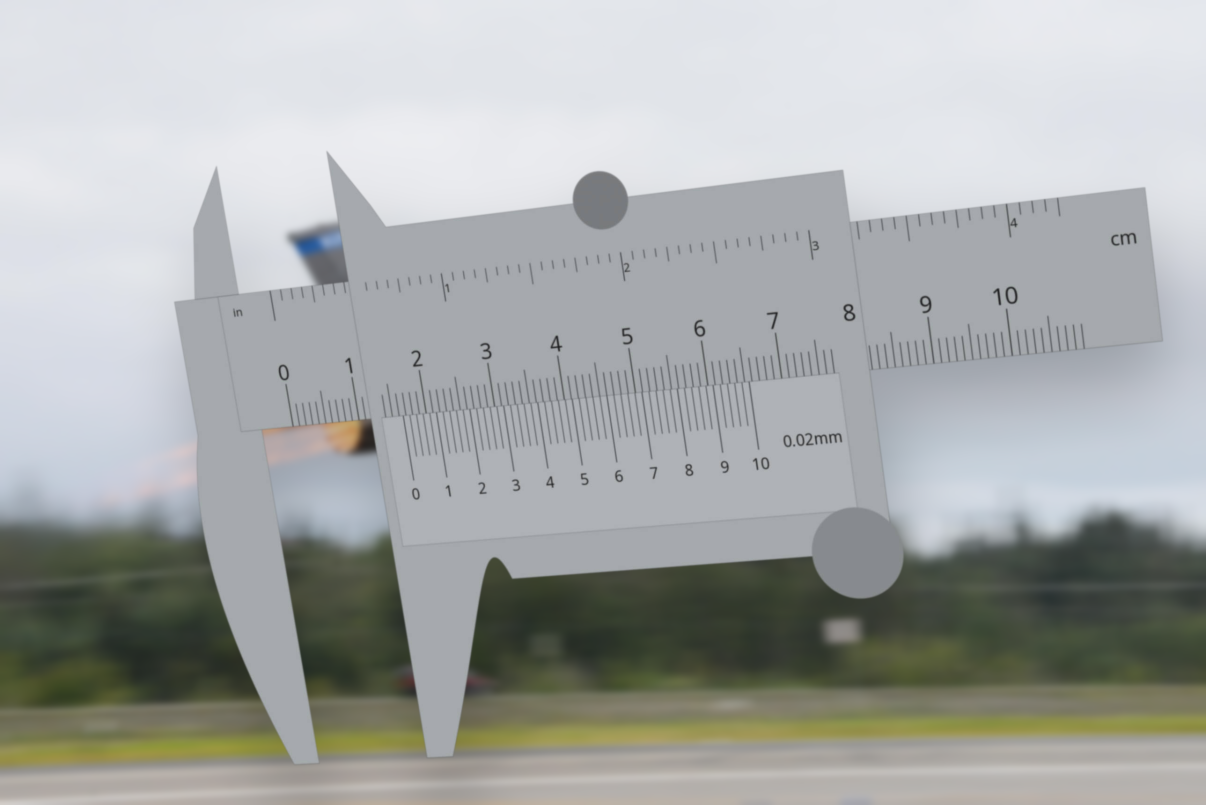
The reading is 16.6 mm
